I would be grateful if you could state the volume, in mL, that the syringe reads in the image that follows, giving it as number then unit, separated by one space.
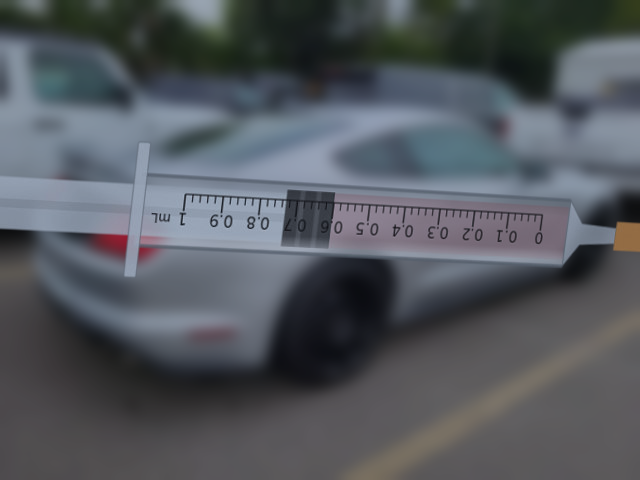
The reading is 0.6 mL
